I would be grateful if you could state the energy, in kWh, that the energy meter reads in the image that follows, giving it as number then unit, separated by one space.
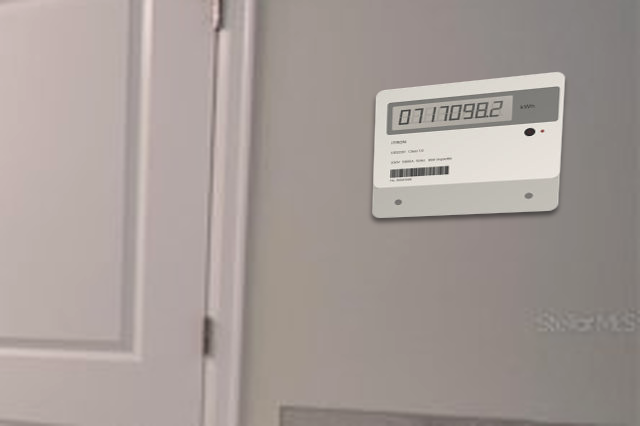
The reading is 717098.2 kWh
